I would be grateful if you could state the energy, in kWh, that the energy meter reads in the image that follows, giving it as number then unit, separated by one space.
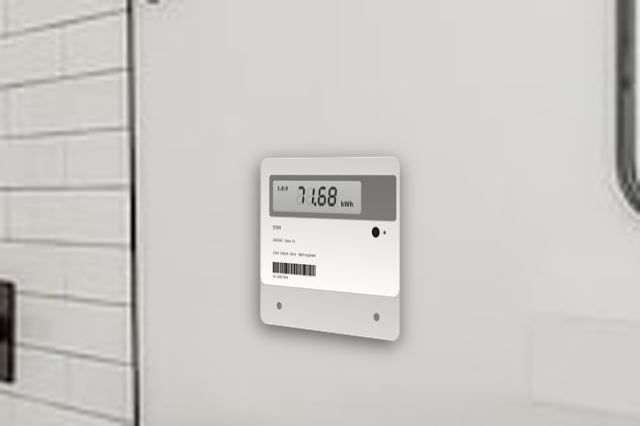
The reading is 71.68 kWh
